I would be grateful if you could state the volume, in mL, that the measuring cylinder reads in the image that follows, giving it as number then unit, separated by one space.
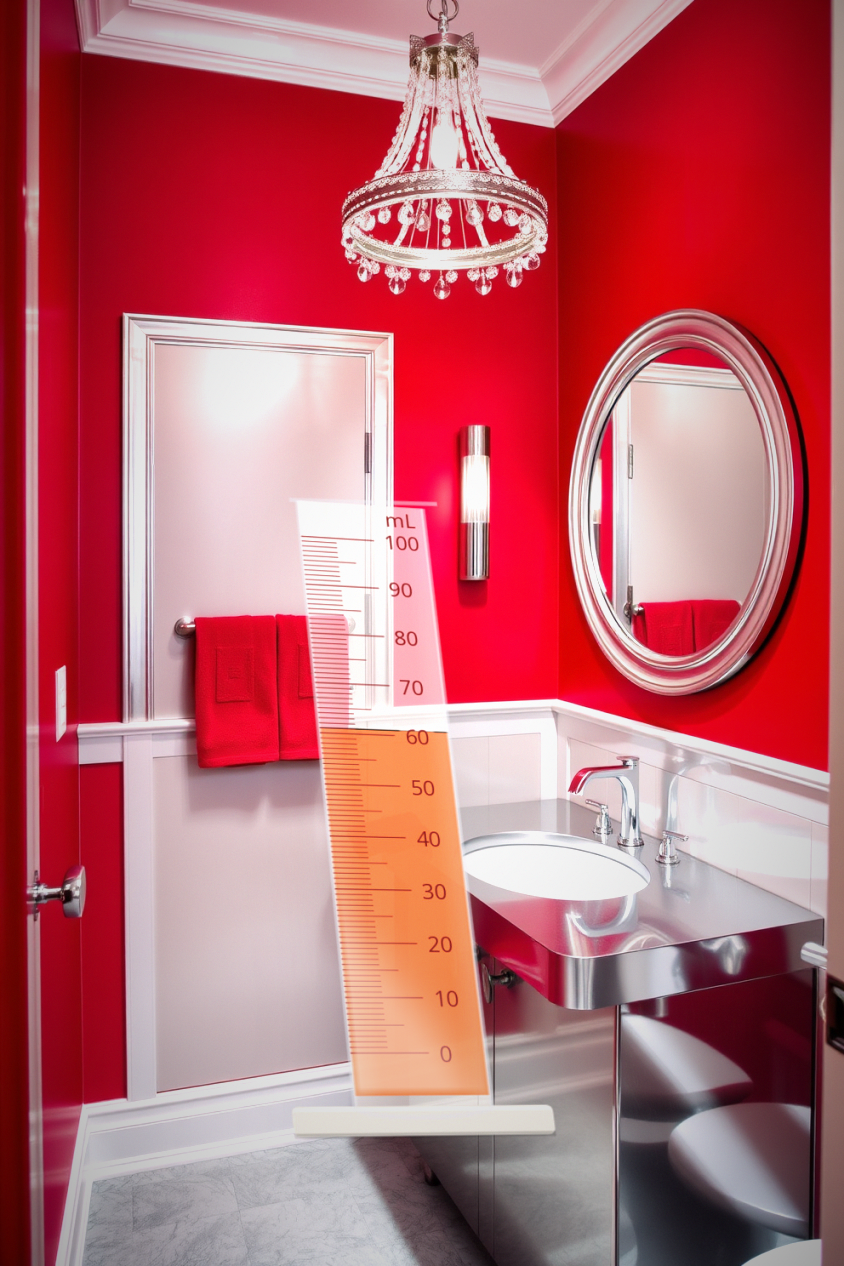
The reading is 61 mL
